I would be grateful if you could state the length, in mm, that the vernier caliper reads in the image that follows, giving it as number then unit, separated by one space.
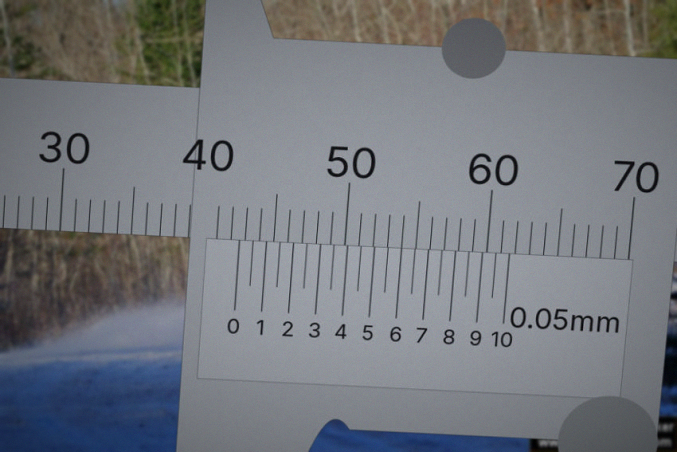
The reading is 42.6 mm
